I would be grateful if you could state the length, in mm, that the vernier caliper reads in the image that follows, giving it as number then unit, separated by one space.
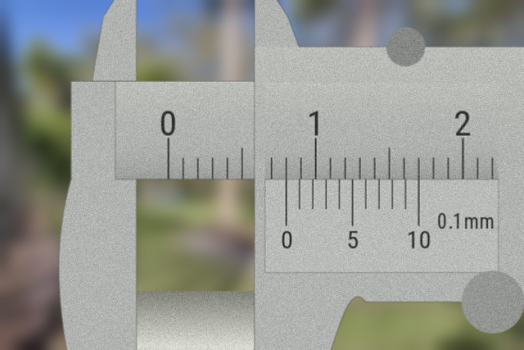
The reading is 8.0 mm
